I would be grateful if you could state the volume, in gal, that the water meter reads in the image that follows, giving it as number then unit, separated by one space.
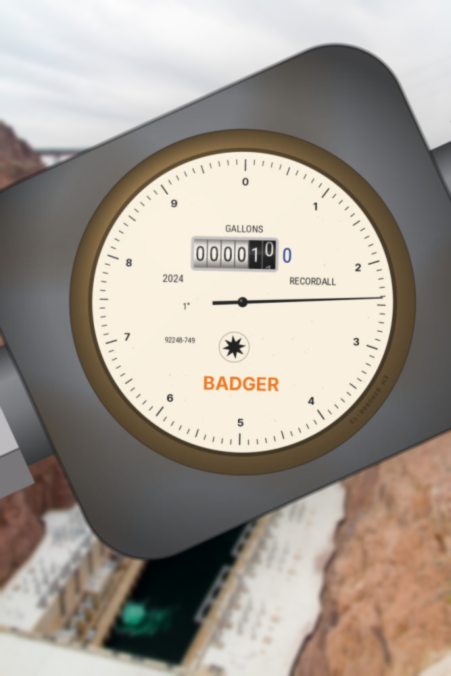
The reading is 102.4 gal
